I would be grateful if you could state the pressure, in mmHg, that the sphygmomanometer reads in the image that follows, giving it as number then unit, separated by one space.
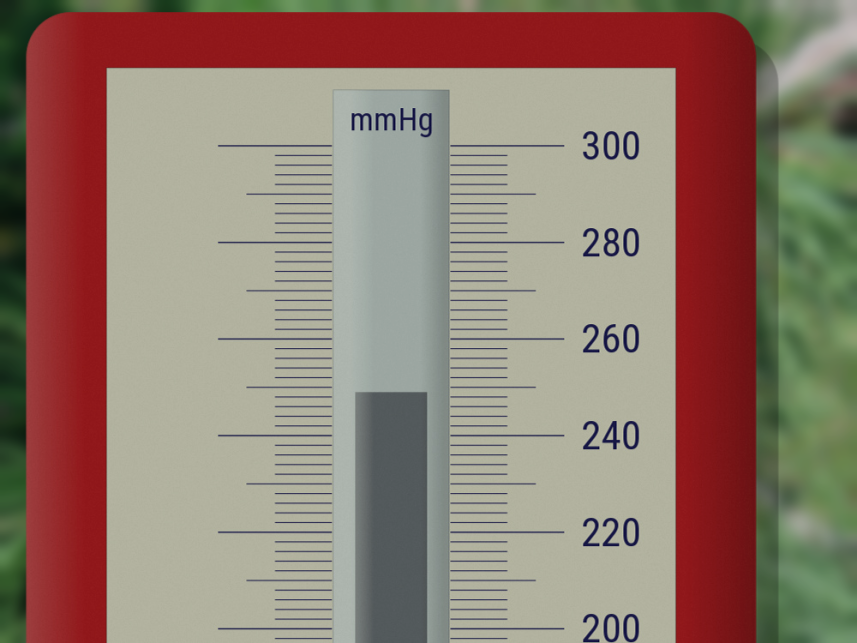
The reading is 249 mmHg
